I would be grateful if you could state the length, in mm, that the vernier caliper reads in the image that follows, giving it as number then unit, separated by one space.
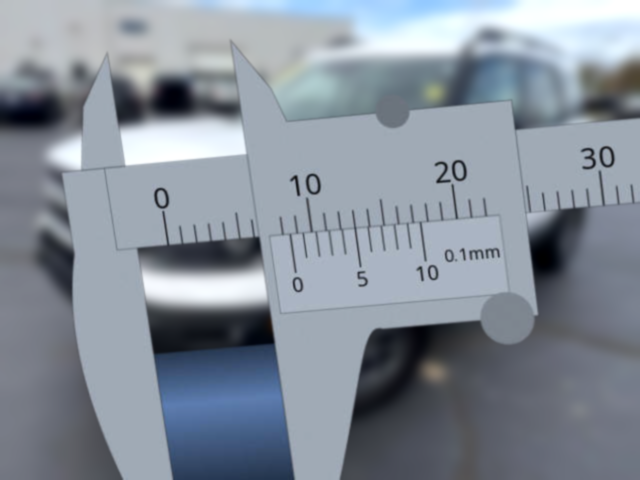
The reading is 8.5 mm
